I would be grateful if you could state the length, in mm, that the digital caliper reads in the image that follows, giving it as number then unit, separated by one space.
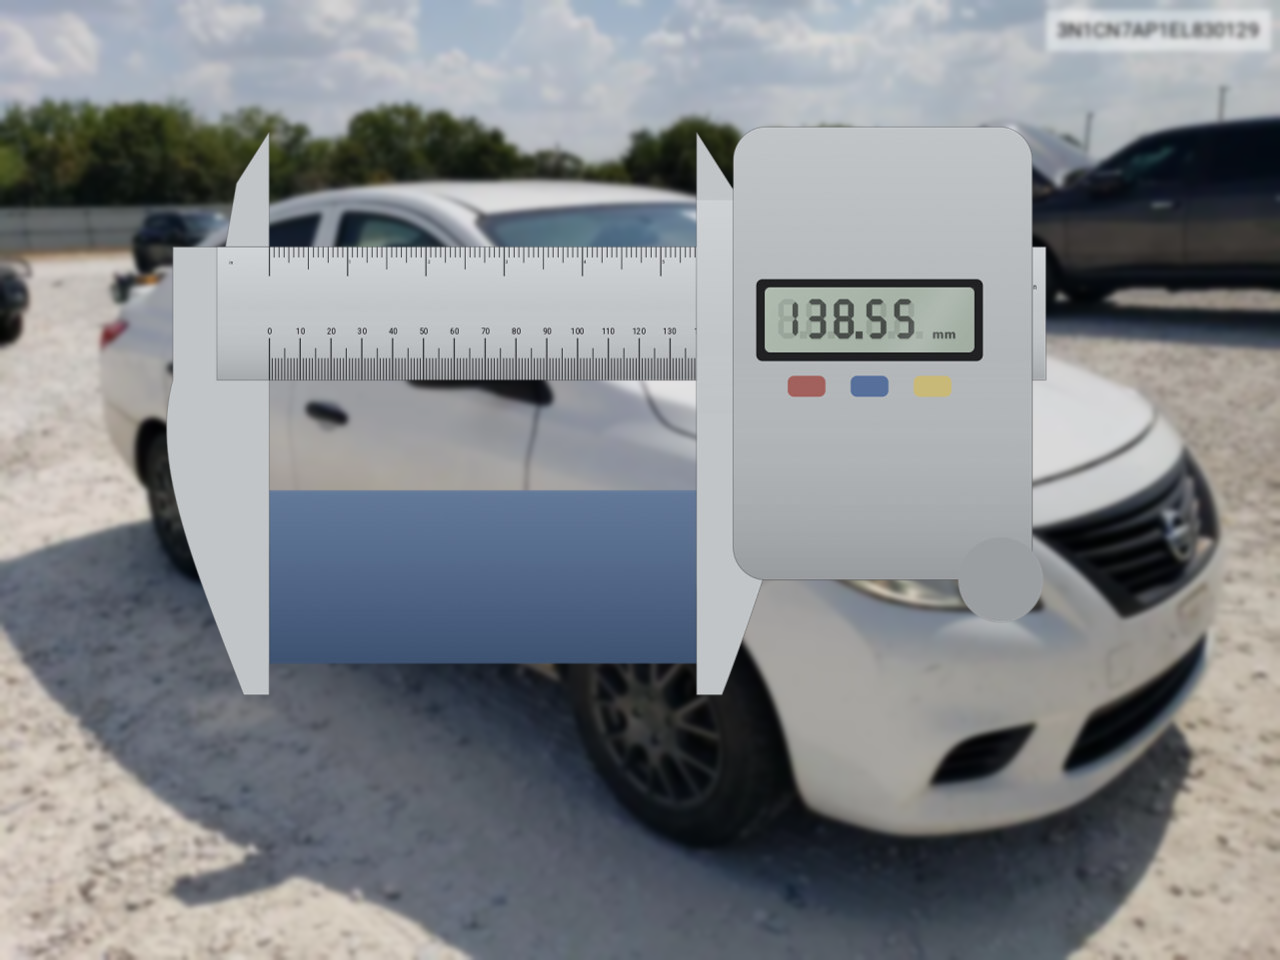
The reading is 138.55 mm
